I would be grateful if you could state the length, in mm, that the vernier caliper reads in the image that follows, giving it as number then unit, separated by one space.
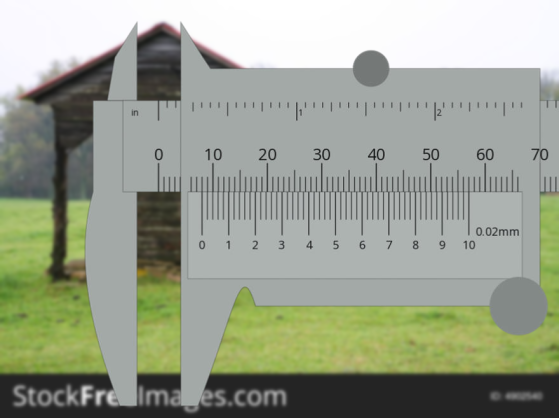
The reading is 8.0 mm
